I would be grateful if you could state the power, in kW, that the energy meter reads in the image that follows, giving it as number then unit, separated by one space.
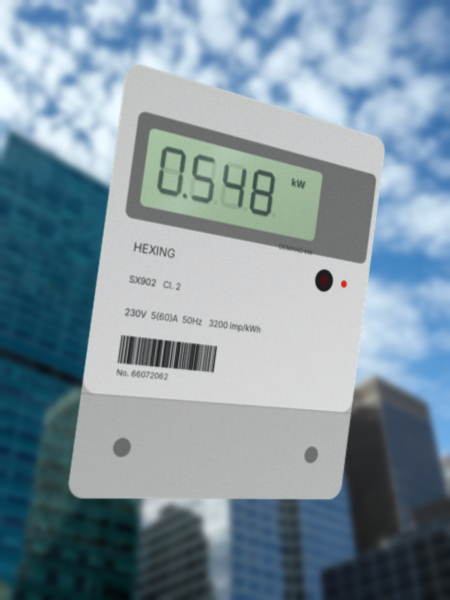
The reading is 0.548 kW
